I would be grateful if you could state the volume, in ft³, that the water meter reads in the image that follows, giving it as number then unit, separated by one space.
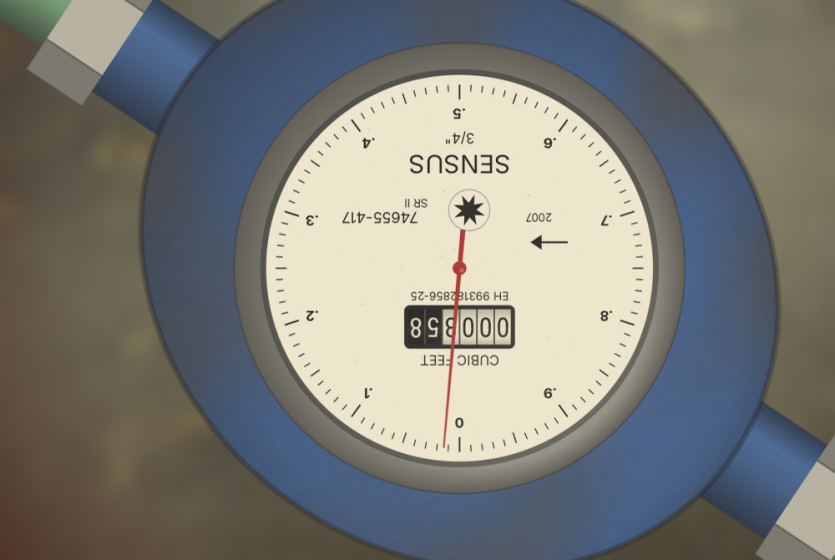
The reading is 358.01 ft³
